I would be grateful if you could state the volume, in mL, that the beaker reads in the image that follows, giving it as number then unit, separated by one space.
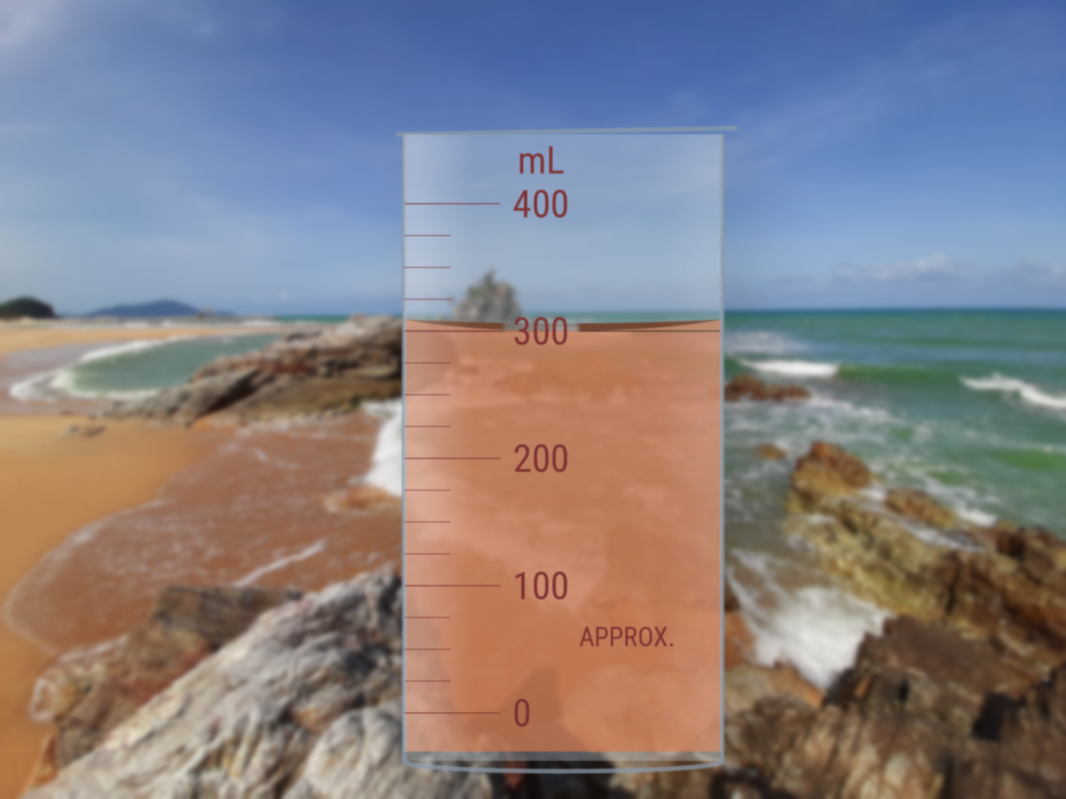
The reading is 300 mL
